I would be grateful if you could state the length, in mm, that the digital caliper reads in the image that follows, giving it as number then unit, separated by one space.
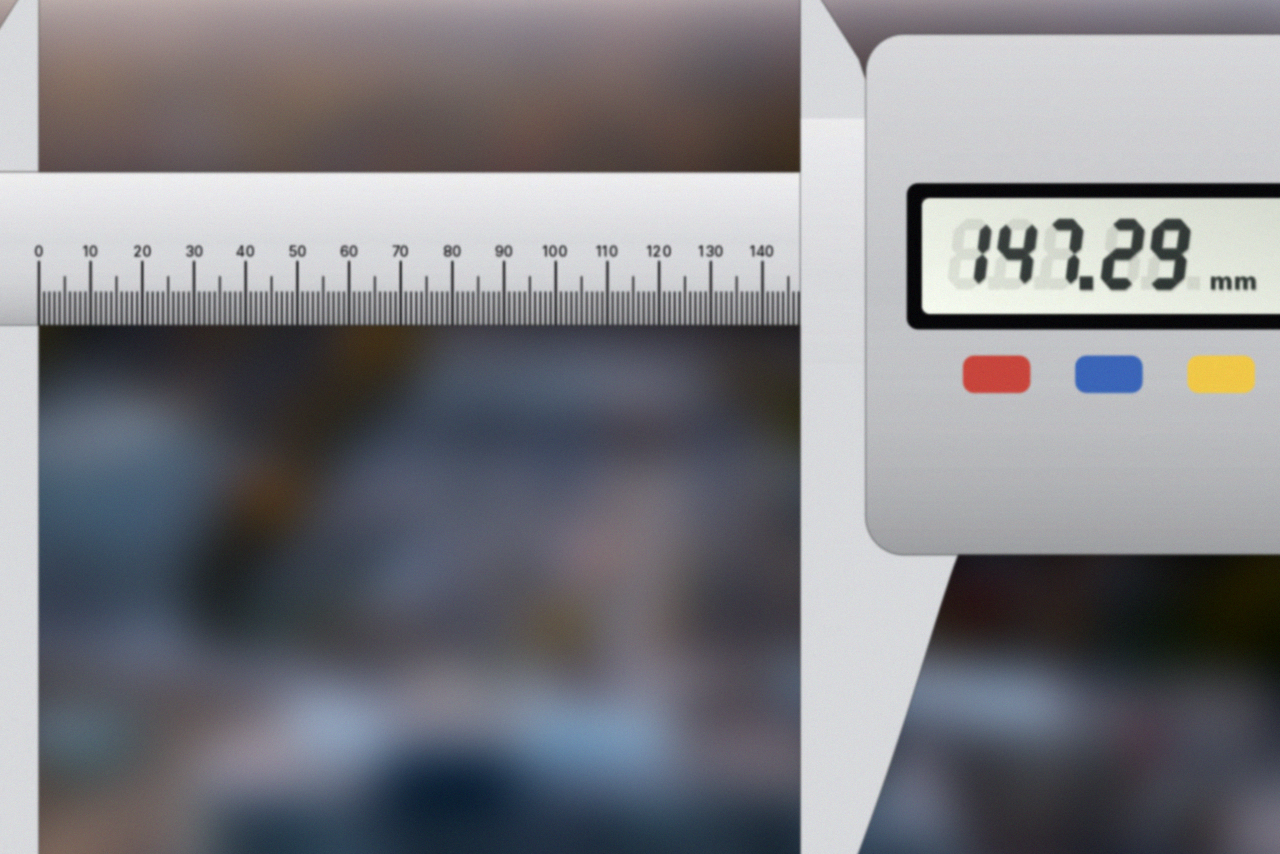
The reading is 147.29 mm
